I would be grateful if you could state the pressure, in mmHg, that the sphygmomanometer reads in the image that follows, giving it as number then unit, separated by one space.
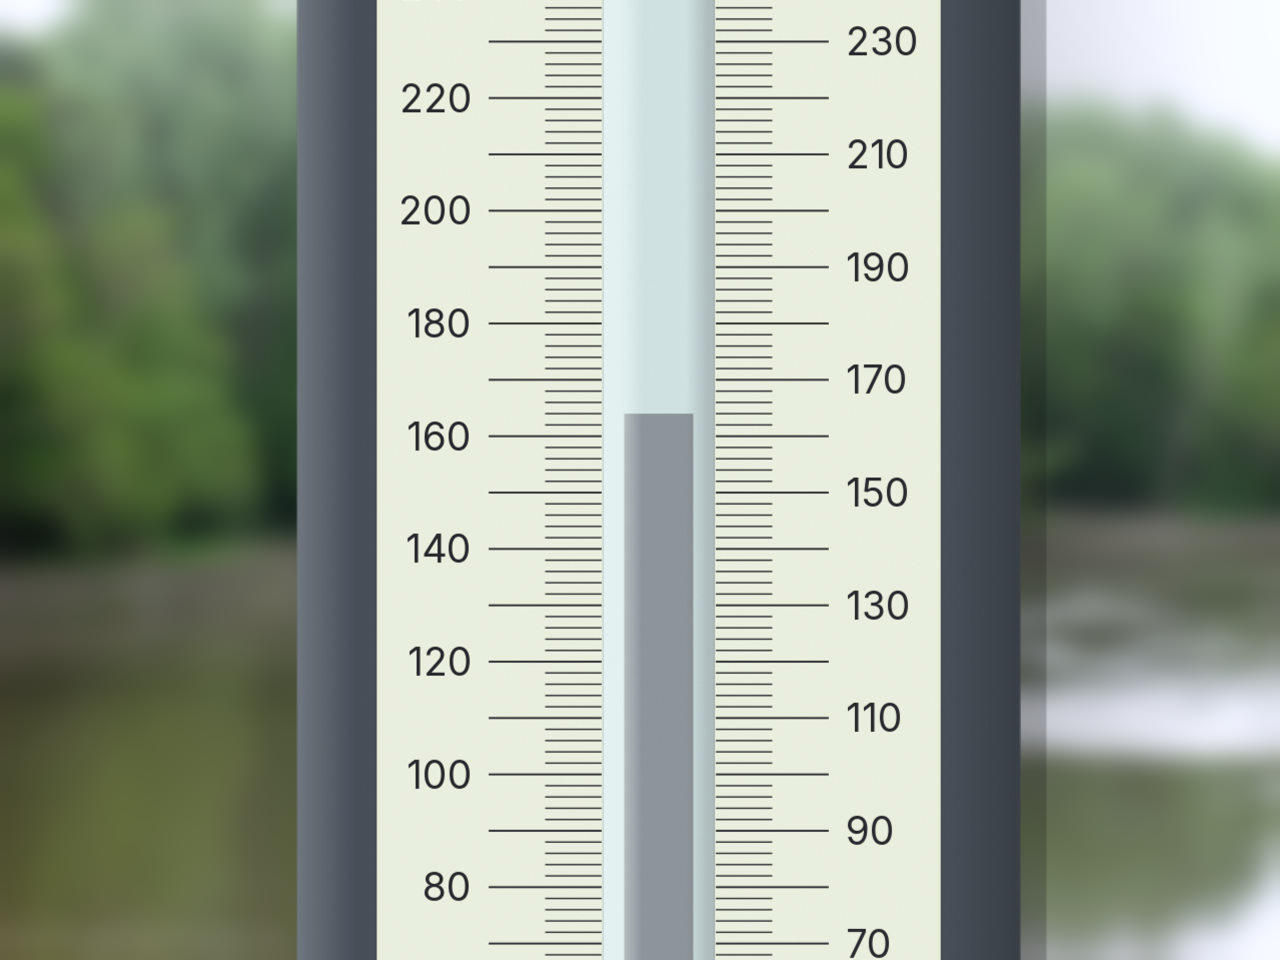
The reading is 164 mmHg
